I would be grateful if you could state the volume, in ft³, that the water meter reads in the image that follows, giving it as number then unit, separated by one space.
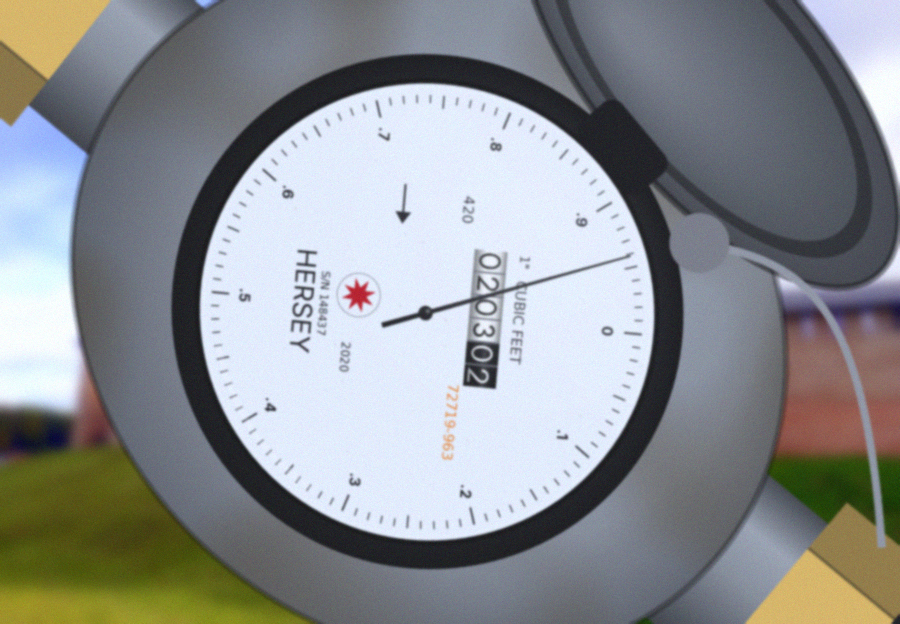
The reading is 20301.94 ft³
